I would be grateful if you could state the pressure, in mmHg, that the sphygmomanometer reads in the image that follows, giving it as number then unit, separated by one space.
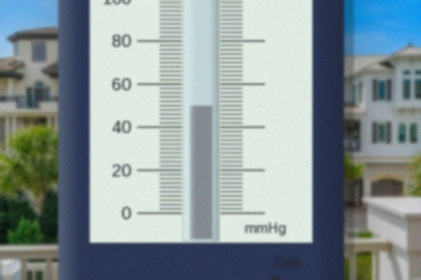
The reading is 50 mmHg
